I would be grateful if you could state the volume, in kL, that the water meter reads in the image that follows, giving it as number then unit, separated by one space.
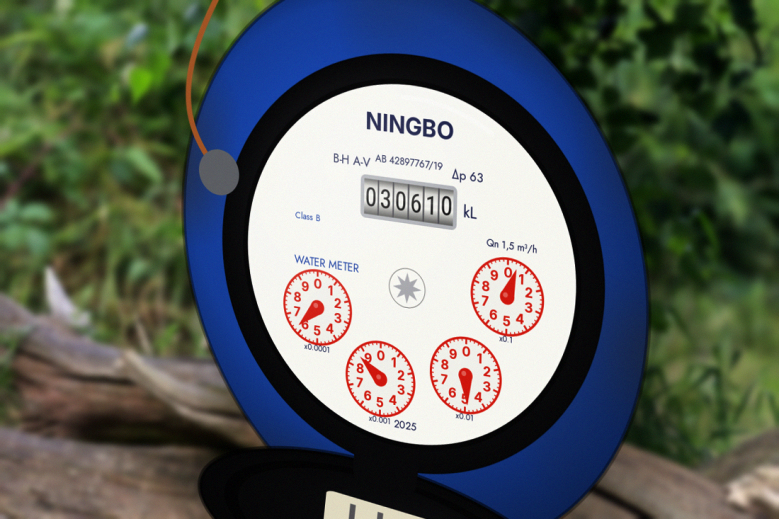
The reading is 30610.0486 kL
